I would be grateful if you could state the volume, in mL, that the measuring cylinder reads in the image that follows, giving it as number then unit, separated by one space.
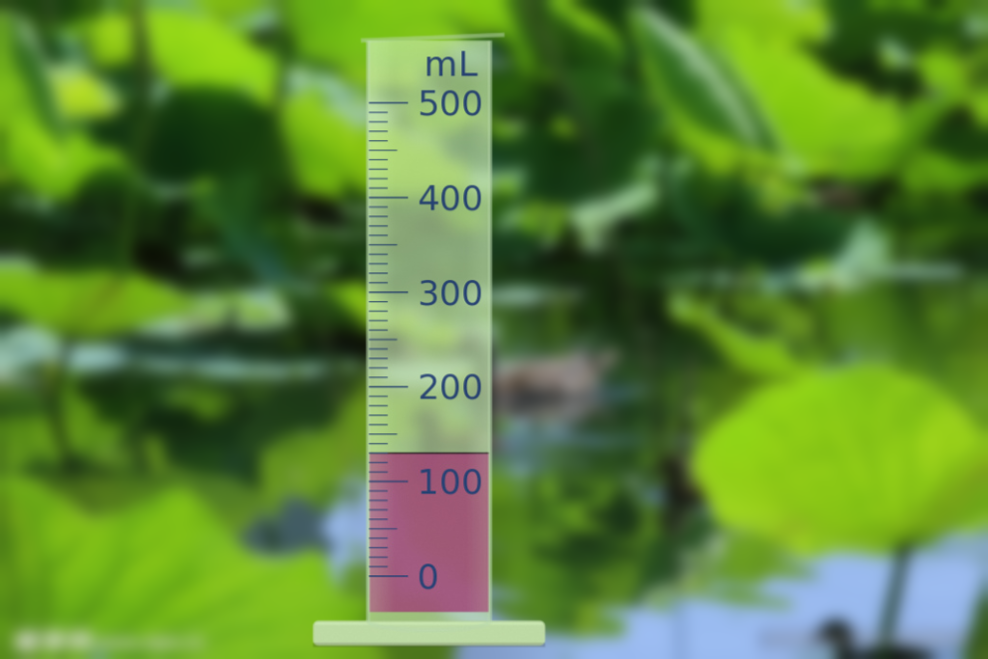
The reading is 130 mL
